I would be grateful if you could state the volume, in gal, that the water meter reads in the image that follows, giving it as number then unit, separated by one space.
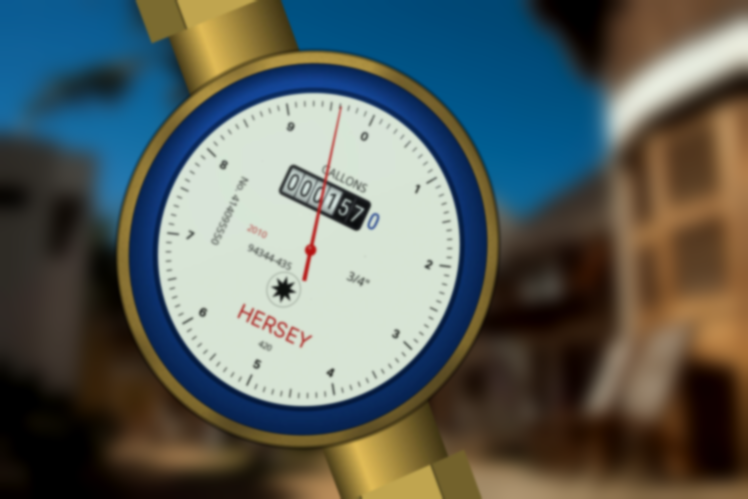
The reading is 1569.6 gal
